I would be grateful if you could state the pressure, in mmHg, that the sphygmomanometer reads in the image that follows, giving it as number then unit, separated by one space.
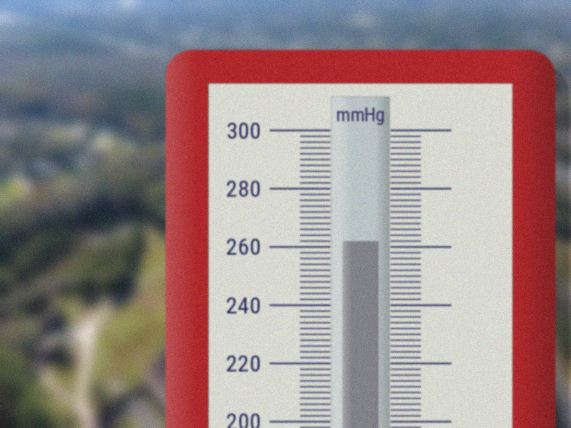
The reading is 262 mmHg
